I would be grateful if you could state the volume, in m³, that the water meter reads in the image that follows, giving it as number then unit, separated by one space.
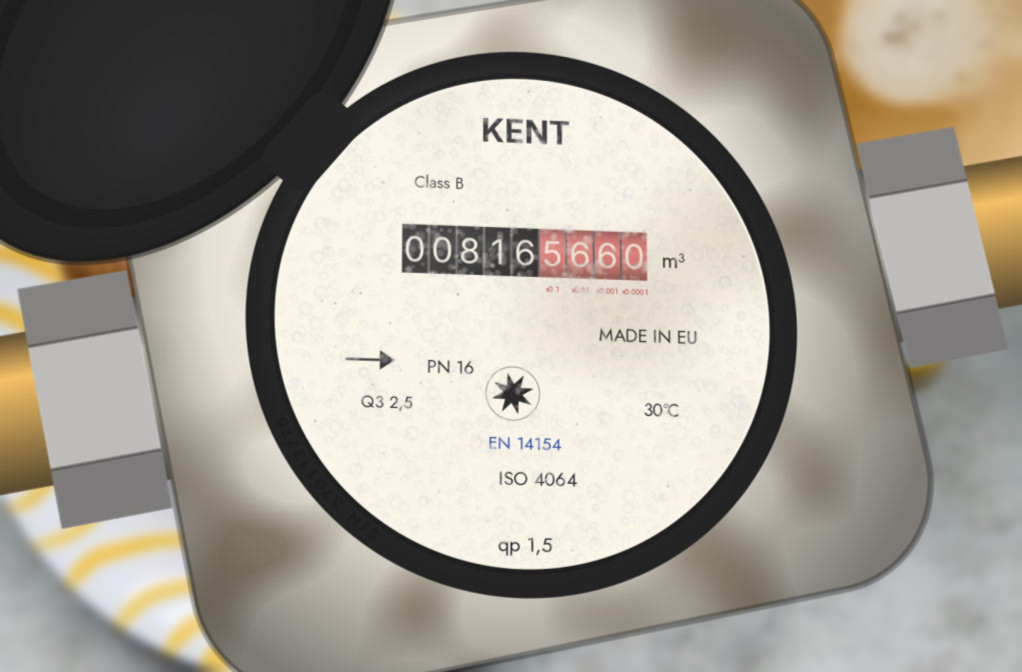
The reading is 816.5660 m³
